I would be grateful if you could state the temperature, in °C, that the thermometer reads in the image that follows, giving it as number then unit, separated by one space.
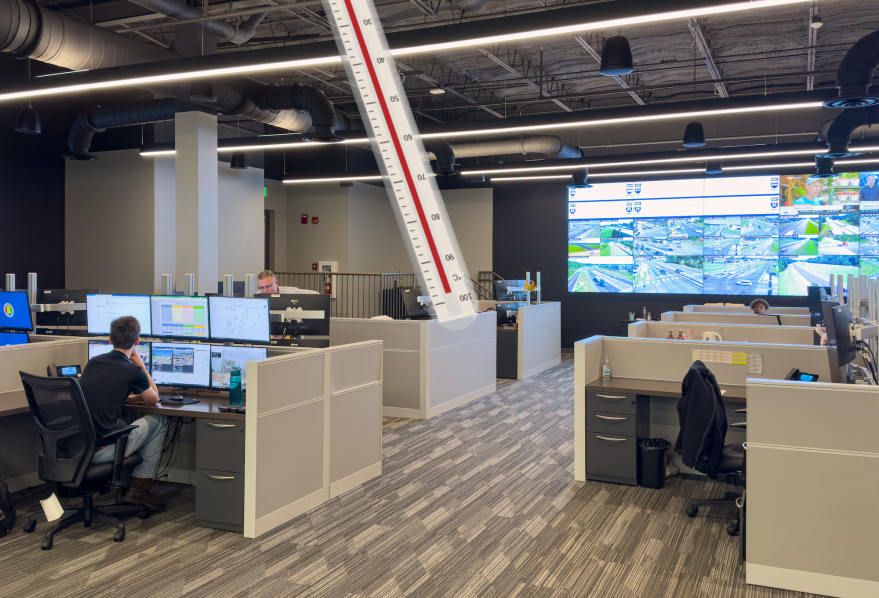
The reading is 98 °C
